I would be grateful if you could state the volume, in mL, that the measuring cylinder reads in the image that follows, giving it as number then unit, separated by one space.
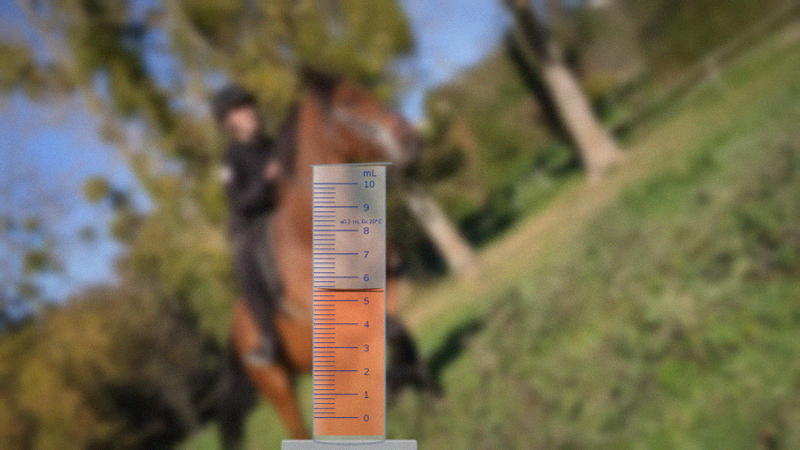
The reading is 5.4 mL
